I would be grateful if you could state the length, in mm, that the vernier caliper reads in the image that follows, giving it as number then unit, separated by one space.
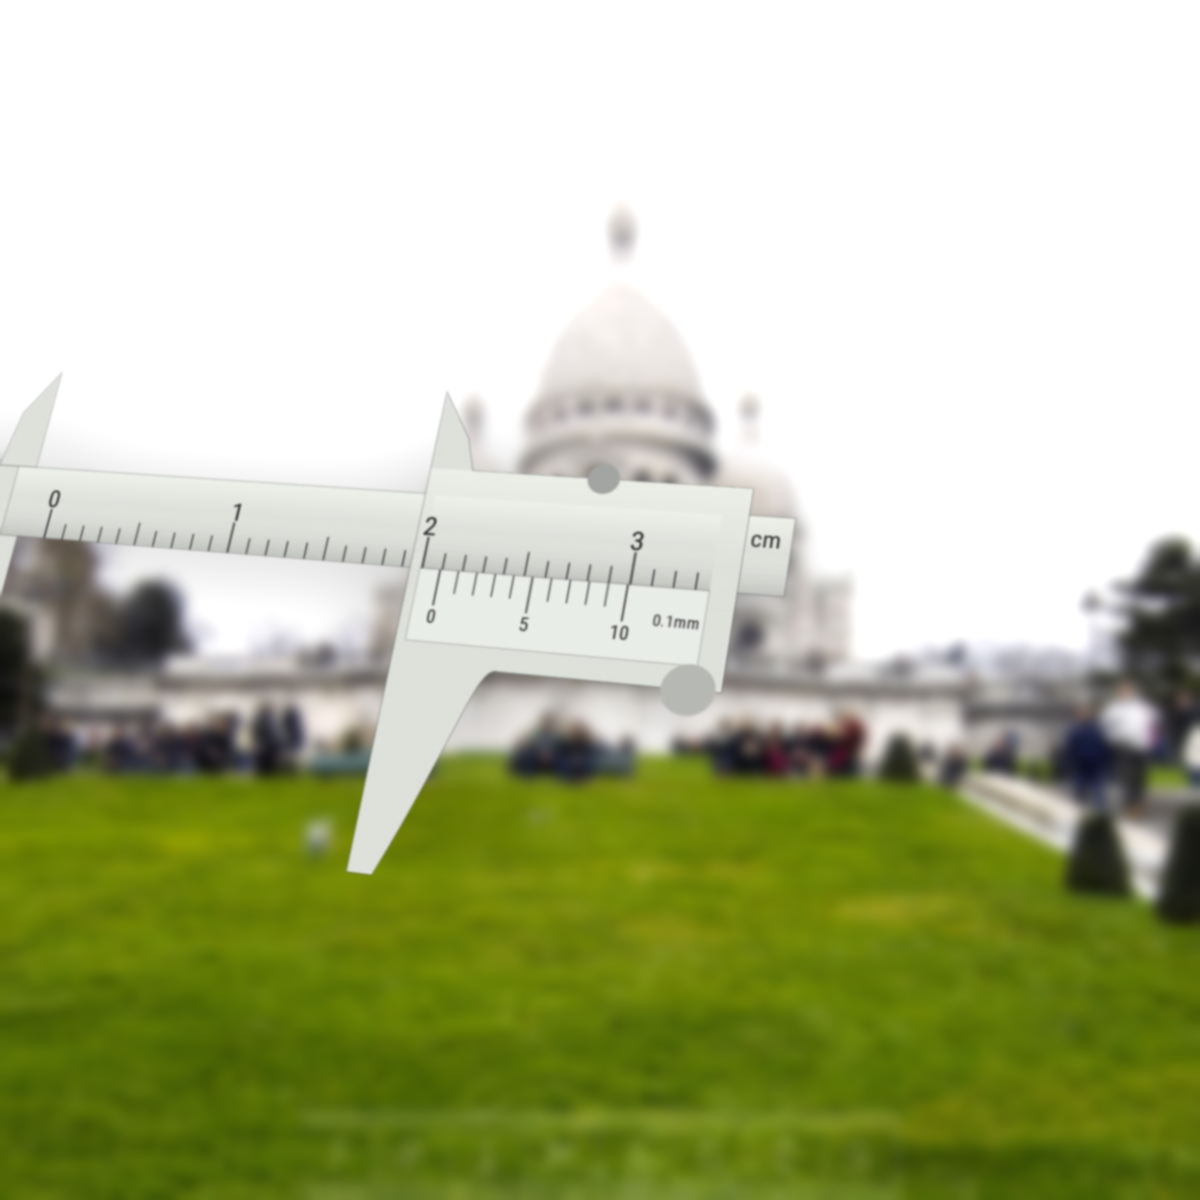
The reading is 20.9 mm
